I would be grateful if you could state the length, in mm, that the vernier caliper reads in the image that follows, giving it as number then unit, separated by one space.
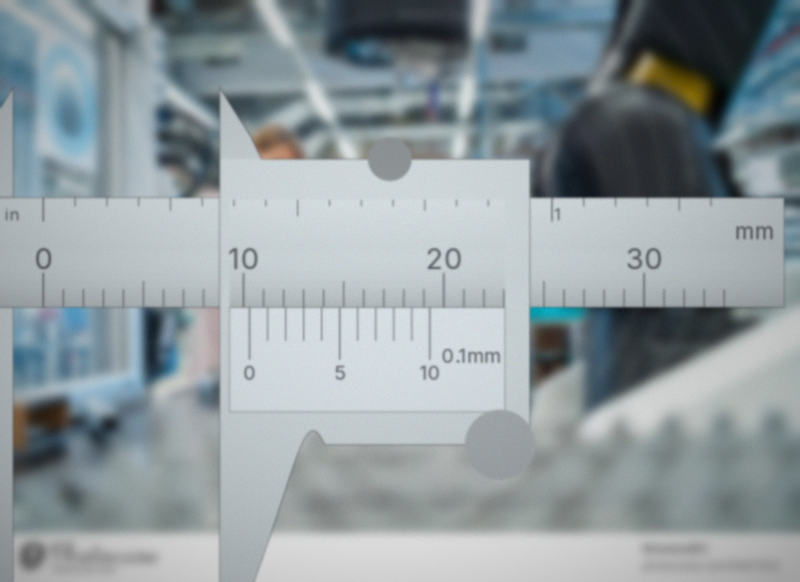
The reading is 10.3 mm
